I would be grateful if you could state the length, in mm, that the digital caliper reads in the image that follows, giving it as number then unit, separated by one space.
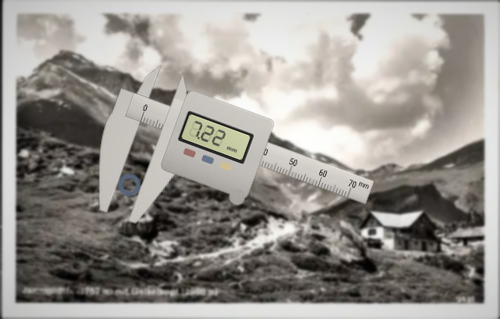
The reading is 7.22 mm
